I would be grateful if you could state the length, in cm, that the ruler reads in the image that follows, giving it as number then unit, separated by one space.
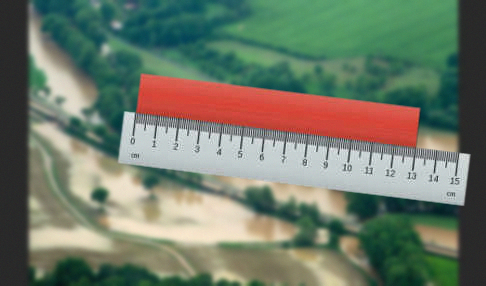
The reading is 13 cm
